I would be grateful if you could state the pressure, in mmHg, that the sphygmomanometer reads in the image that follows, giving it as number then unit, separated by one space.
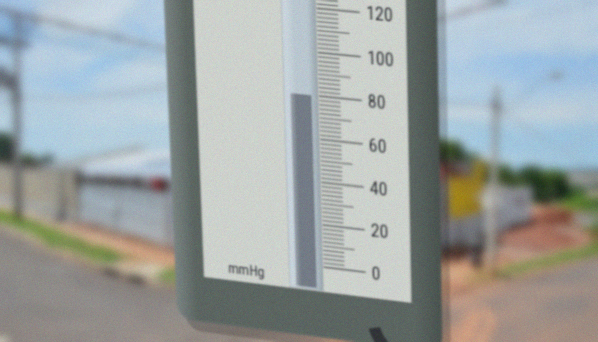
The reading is 80 mmHg
